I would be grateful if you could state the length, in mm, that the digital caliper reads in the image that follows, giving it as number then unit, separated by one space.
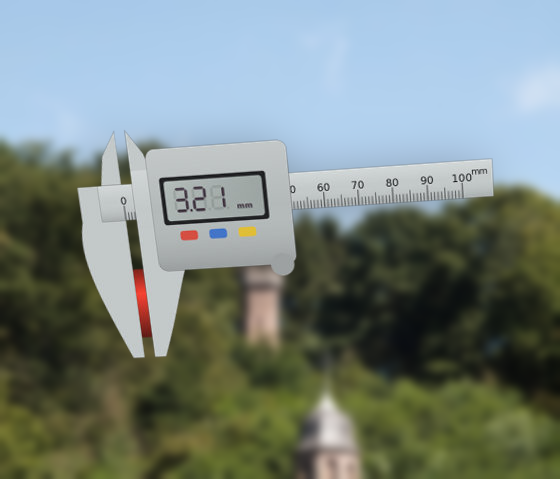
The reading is 3.21 mm
